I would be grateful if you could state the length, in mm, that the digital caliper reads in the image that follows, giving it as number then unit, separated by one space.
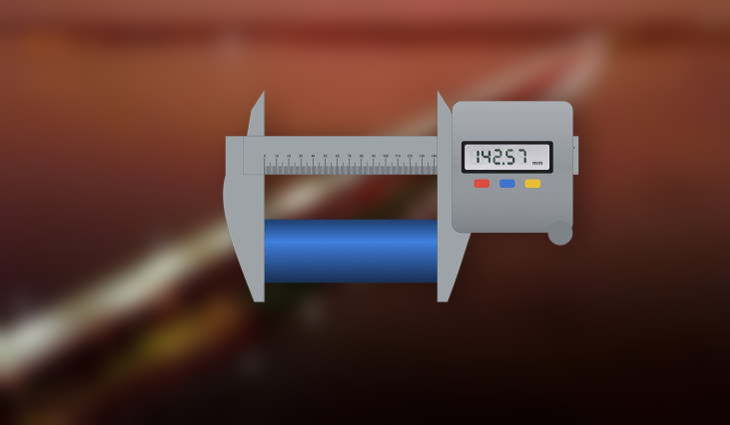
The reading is 142.57 mm
